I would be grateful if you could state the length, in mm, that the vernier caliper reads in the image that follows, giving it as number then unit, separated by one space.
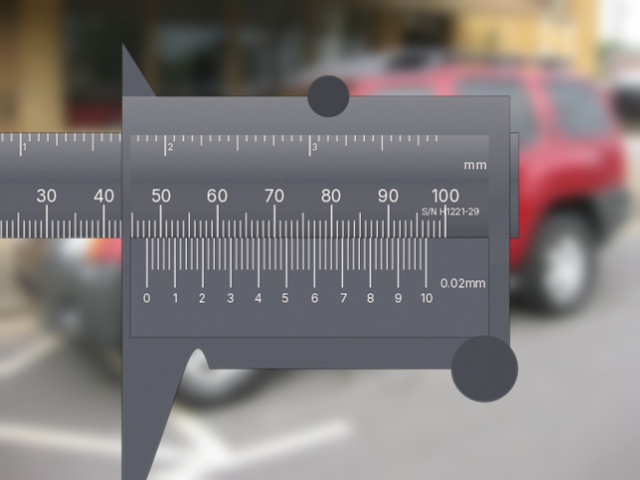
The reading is 47.6 mm
